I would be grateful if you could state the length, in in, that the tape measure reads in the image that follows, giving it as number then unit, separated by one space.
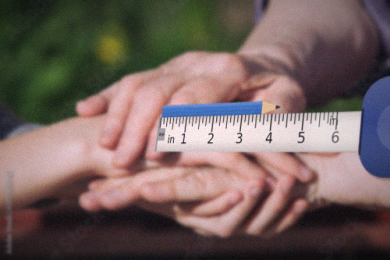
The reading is 4.25 in
